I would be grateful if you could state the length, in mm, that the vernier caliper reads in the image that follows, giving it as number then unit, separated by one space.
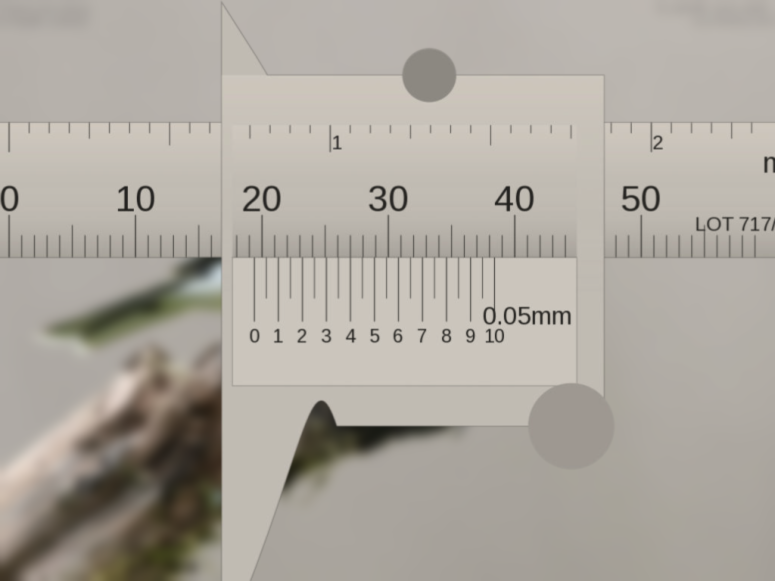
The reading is 19.4 mm
